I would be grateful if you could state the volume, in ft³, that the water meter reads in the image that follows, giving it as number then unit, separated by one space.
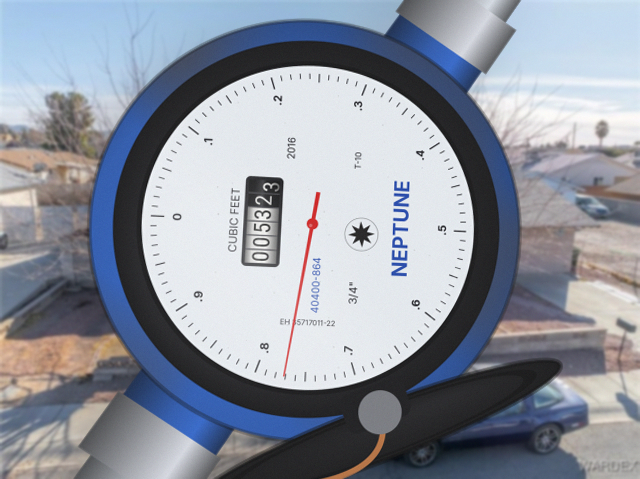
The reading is 5322.77 ft³
